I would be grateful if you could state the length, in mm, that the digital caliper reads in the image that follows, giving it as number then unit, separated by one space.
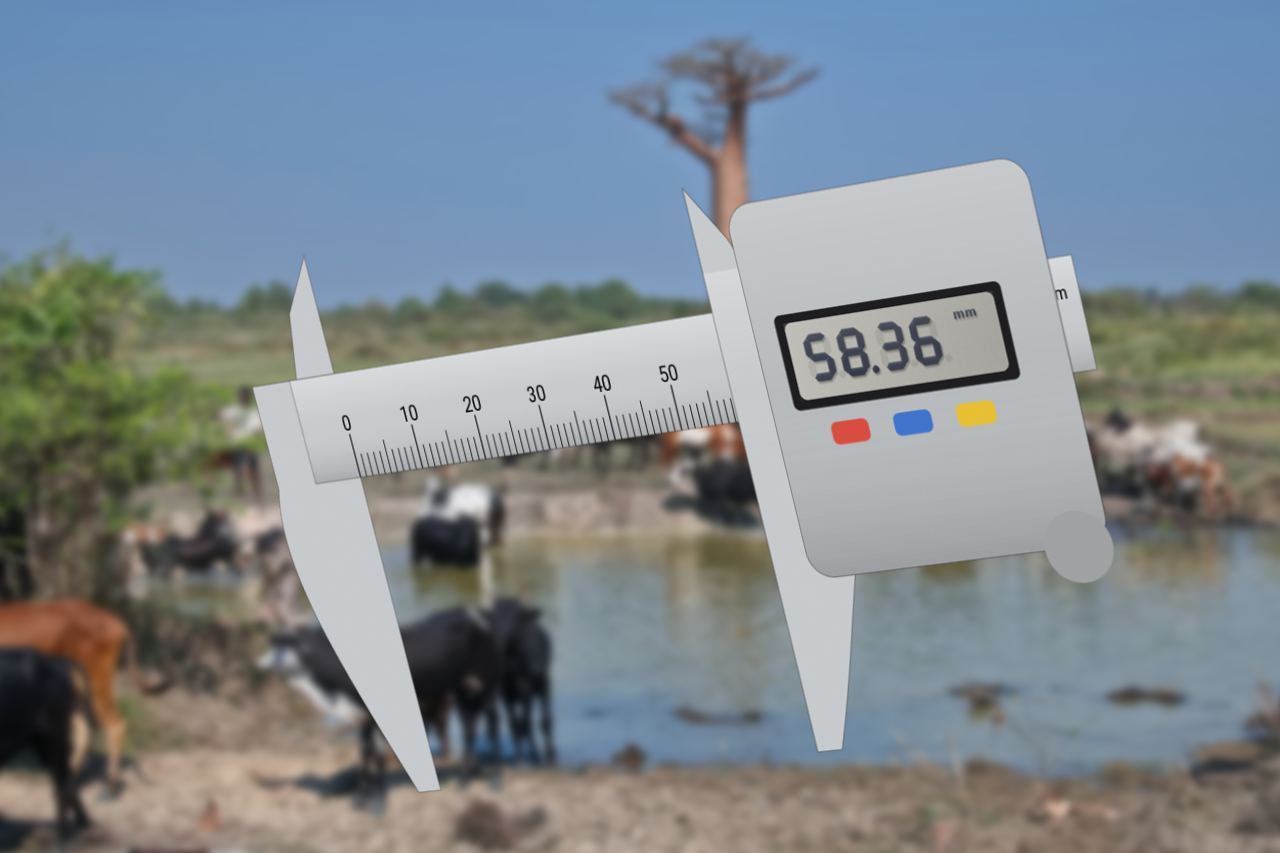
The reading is 58.36 mm
